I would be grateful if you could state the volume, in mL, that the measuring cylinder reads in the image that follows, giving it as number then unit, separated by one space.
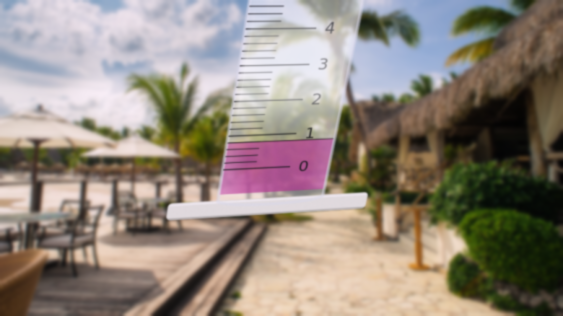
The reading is 0.8 mL
